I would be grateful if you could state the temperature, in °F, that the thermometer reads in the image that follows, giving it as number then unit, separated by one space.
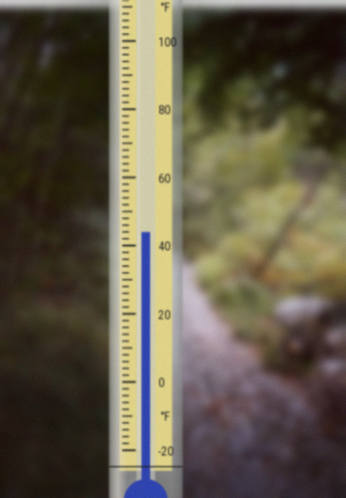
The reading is 44 °F
